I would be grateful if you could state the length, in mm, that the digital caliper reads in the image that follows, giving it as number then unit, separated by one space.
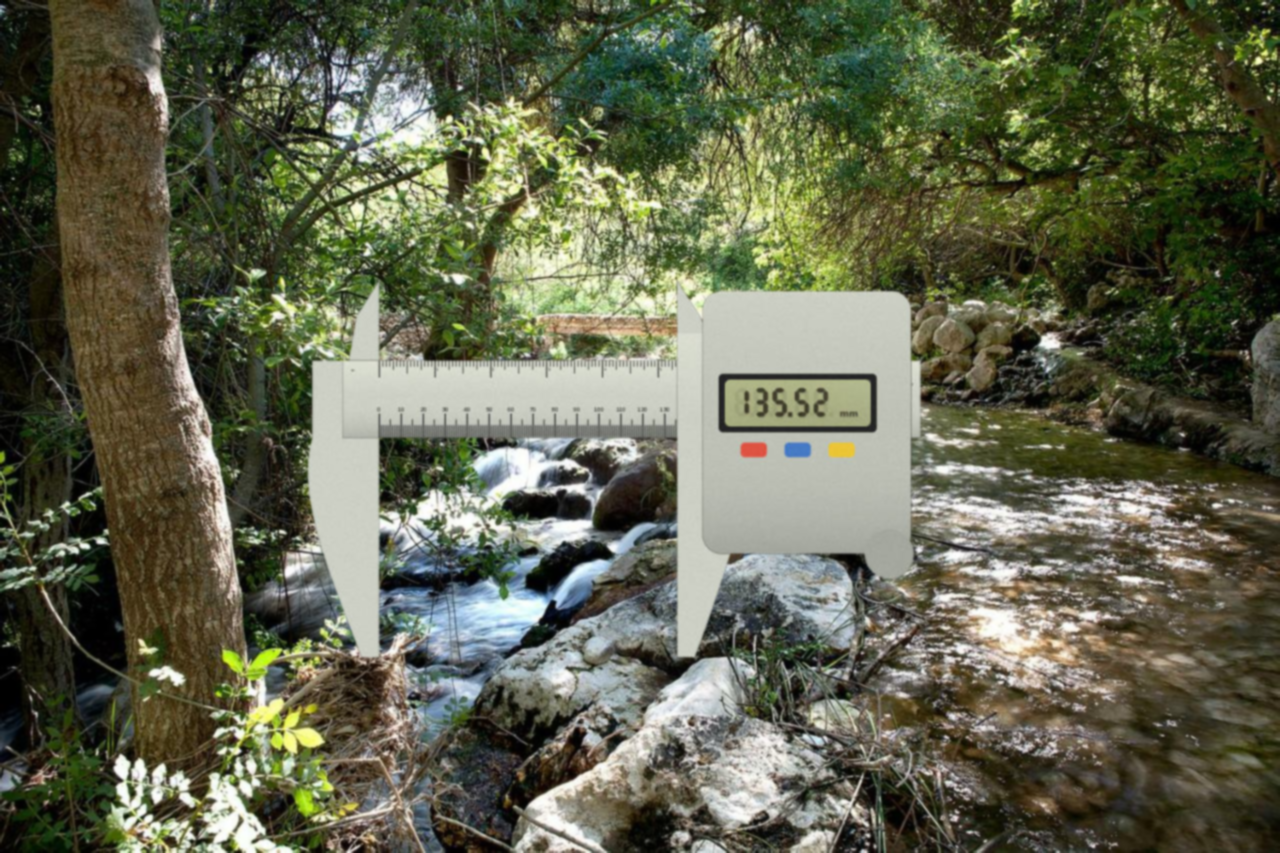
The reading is 135.52 mm
